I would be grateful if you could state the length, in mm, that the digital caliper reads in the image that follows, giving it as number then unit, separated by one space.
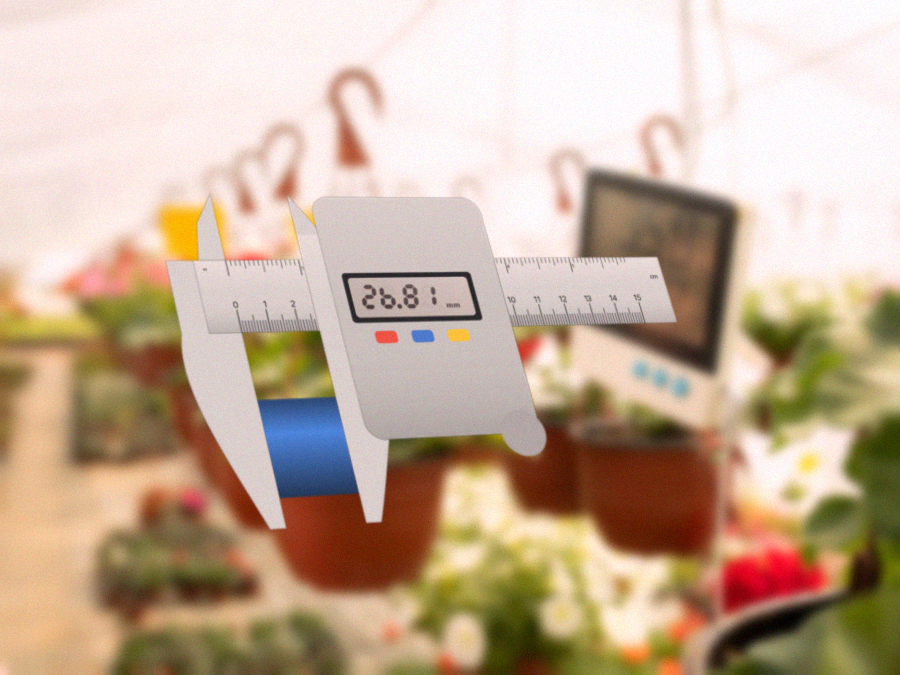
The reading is 26.81 mm
